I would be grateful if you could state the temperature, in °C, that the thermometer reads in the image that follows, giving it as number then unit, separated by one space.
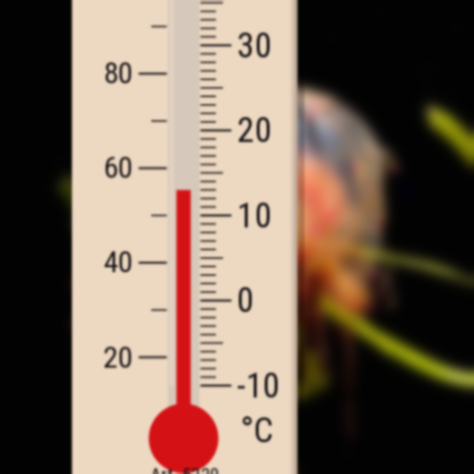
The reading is 13 °C
